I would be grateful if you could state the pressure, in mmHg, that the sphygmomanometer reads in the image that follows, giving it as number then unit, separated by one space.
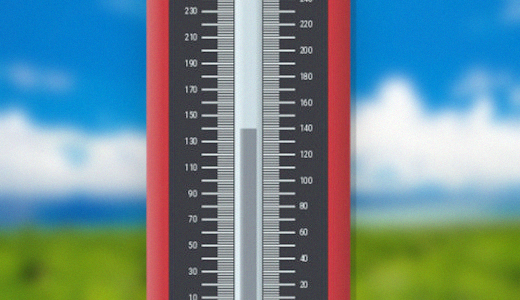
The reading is 140 mmHg
